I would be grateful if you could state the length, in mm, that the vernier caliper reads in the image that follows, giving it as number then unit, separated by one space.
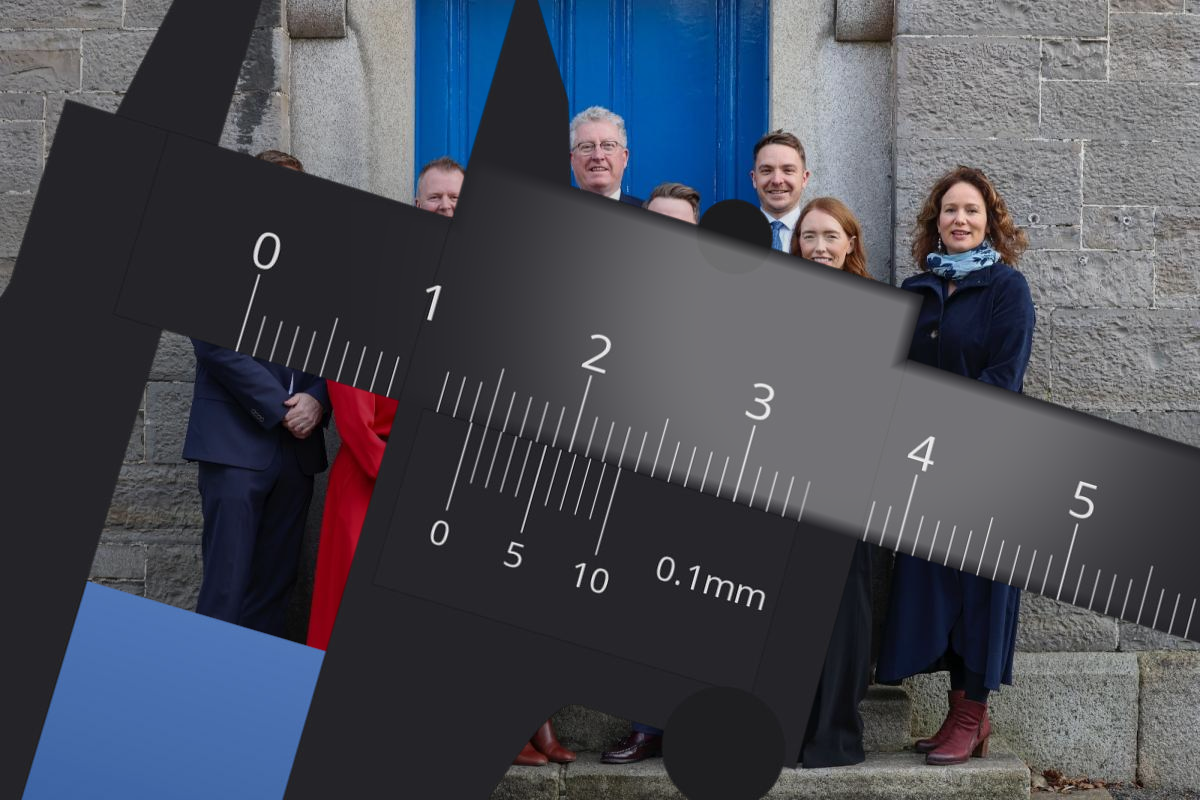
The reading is 14.1 mm
